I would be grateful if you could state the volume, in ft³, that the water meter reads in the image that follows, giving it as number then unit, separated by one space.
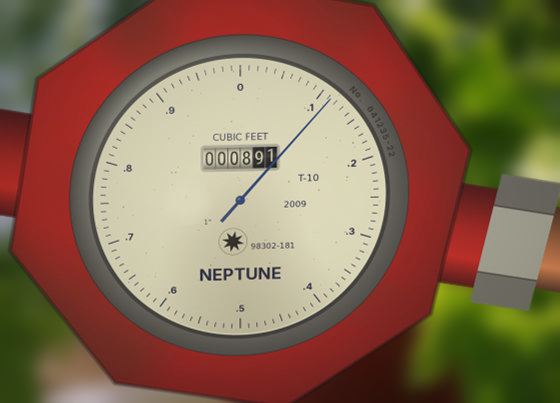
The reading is 891.11 ft³
